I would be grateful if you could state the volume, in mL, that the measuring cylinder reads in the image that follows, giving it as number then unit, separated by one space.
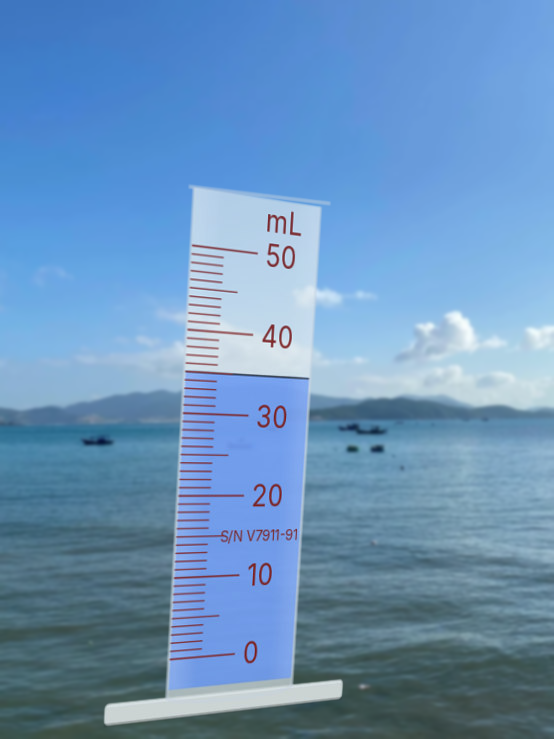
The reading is 35 mL
